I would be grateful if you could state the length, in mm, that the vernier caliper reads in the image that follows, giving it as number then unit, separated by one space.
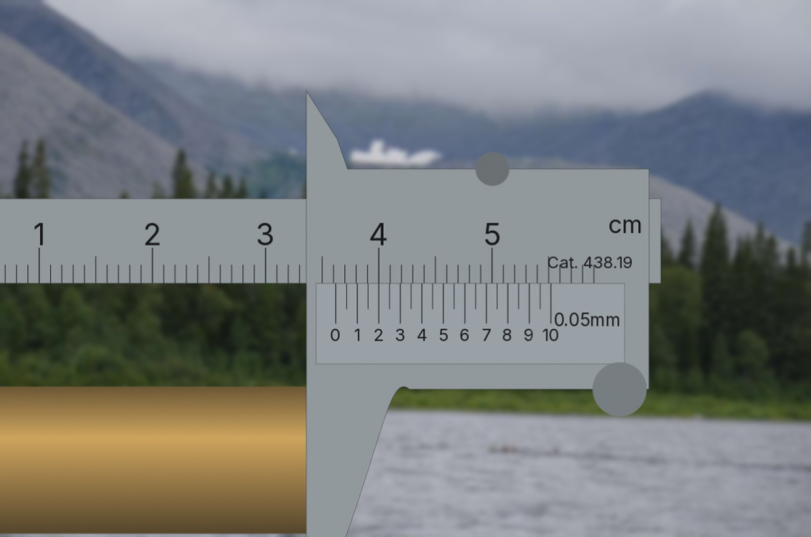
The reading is 36.2 mm
